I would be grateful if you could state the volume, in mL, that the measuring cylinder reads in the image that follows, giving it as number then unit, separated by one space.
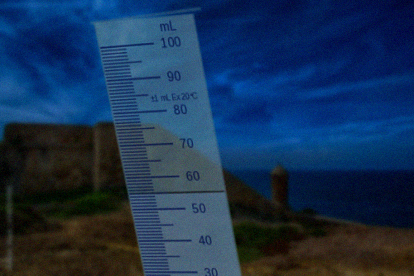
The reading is 55 mL
